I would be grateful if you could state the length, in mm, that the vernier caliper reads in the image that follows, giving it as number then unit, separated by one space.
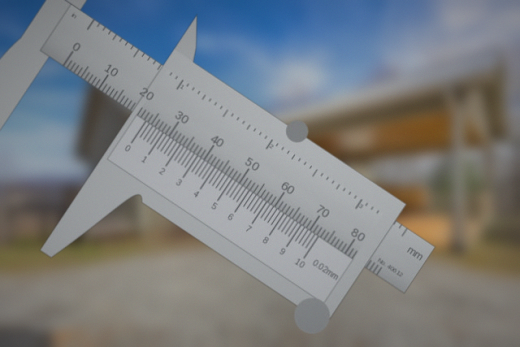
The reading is 23.5 mm
